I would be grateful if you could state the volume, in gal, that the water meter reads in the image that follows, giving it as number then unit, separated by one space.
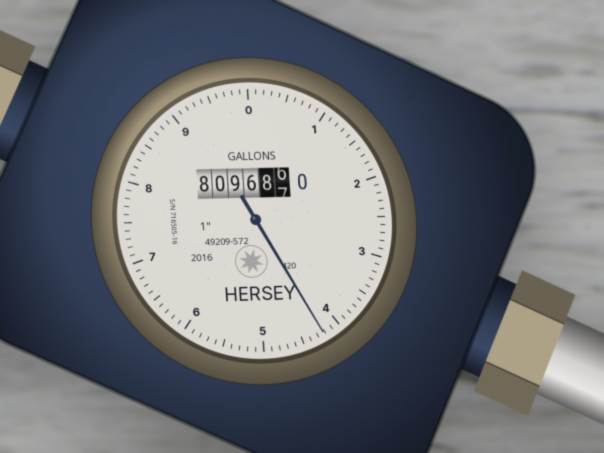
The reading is 8096864.2 gal
